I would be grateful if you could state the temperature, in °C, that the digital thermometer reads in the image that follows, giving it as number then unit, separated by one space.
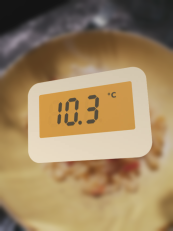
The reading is 10.3 °C
